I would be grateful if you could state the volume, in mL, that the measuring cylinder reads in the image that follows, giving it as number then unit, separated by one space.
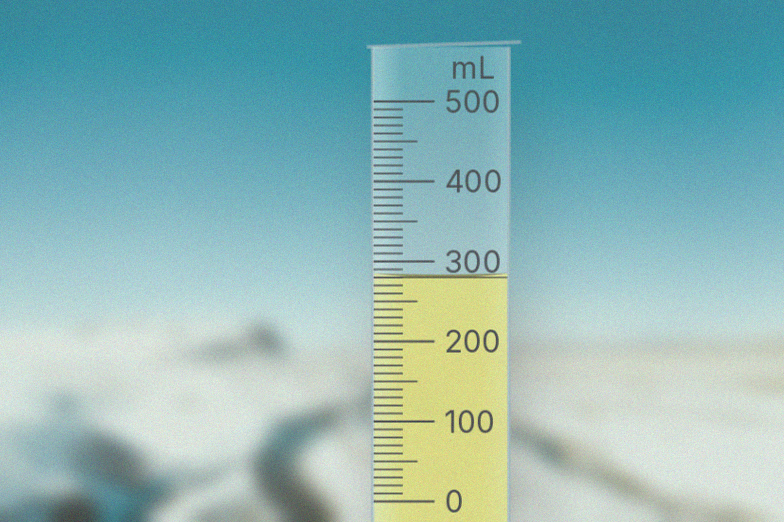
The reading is 280 mL
